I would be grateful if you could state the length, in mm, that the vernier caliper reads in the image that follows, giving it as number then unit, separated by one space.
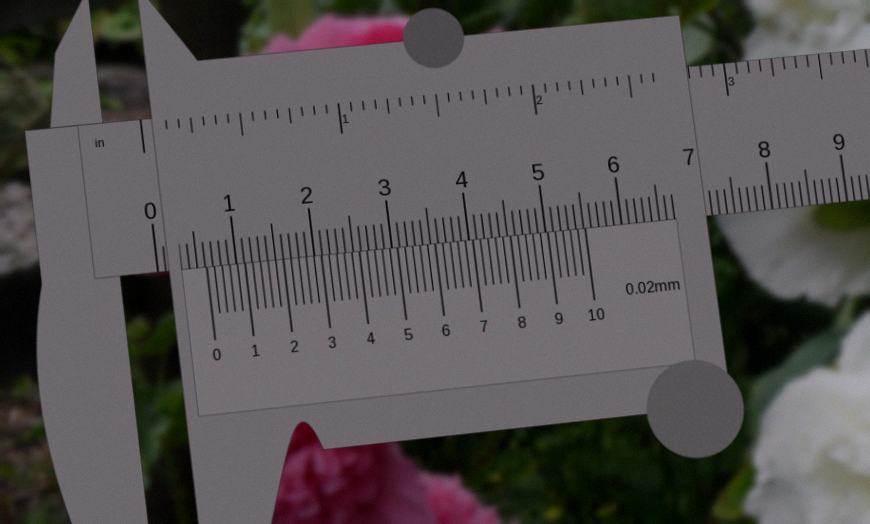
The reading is 6.2 mm
